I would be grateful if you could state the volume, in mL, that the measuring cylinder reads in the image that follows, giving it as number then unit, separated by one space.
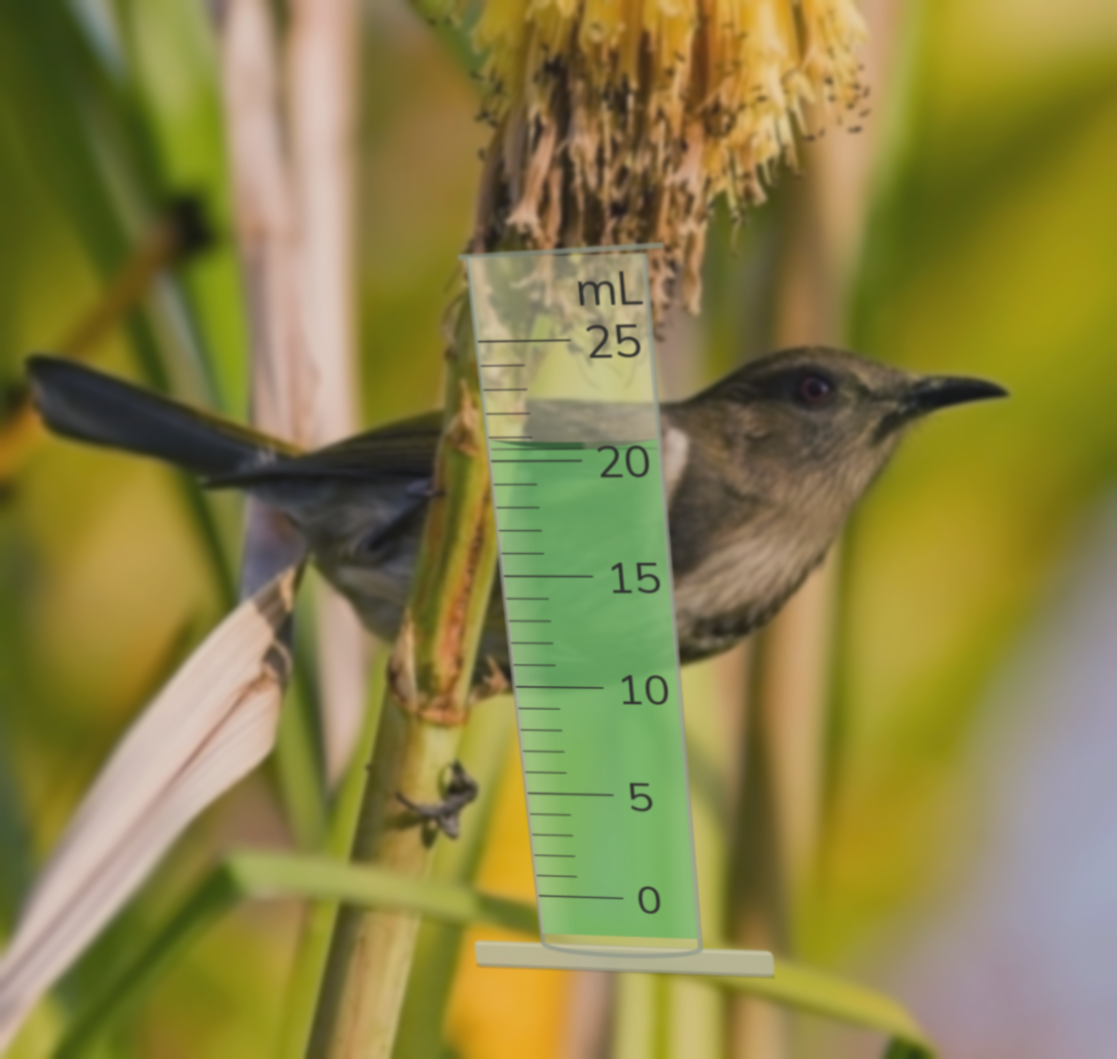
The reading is 20.5 mL
